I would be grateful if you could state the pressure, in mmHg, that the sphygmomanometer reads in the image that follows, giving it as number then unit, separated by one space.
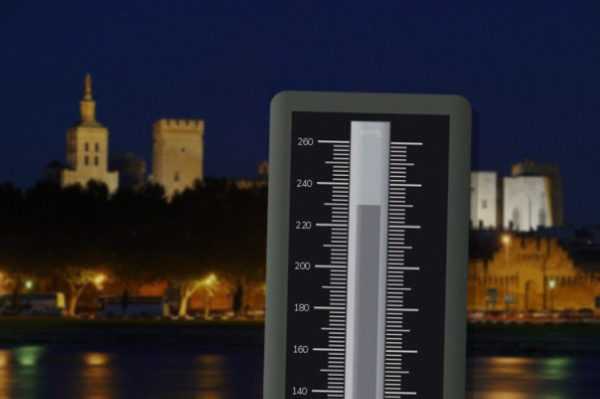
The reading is 230 mmHg
